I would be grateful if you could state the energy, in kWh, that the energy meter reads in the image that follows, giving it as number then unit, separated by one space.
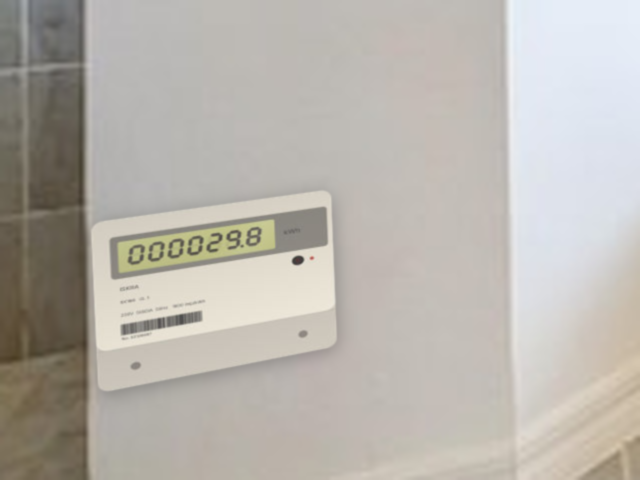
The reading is 29.8 kWh
